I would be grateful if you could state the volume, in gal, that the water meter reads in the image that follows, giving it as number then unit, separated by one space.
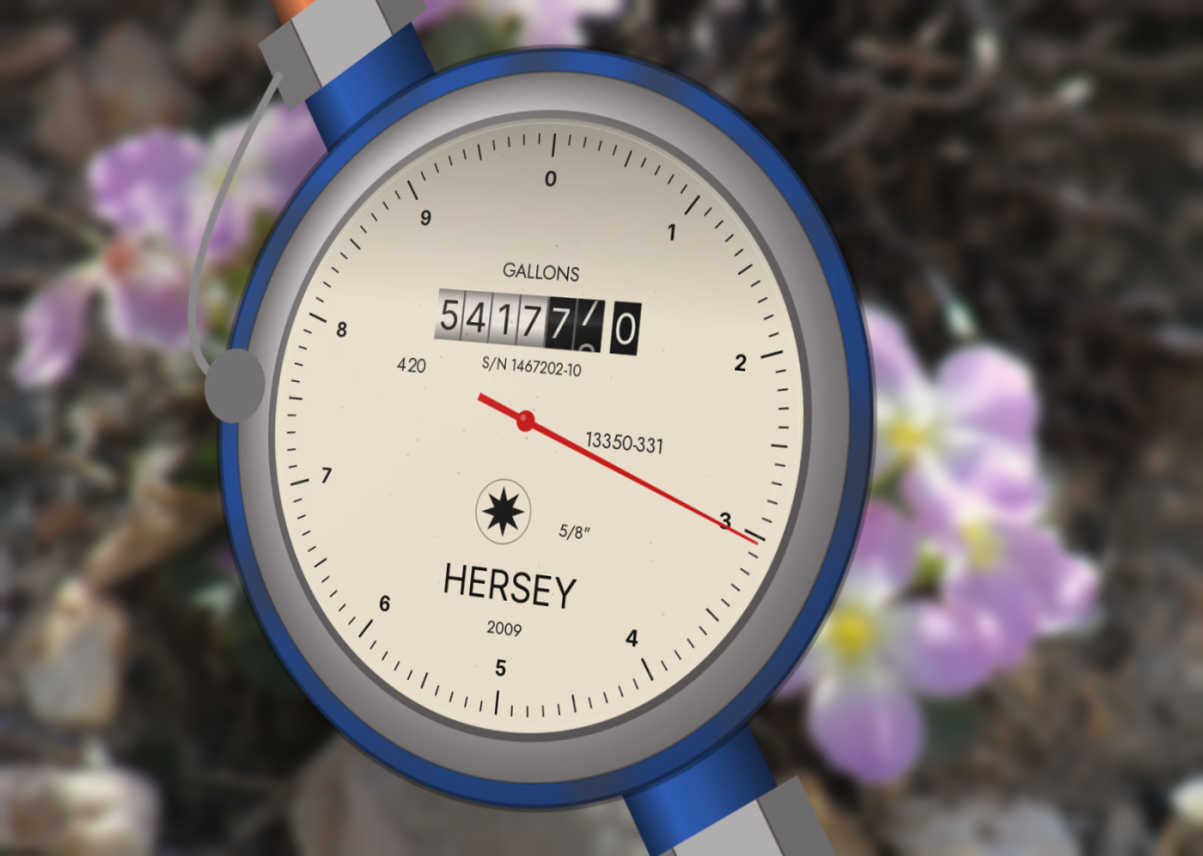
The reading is 5417773.0 gal
